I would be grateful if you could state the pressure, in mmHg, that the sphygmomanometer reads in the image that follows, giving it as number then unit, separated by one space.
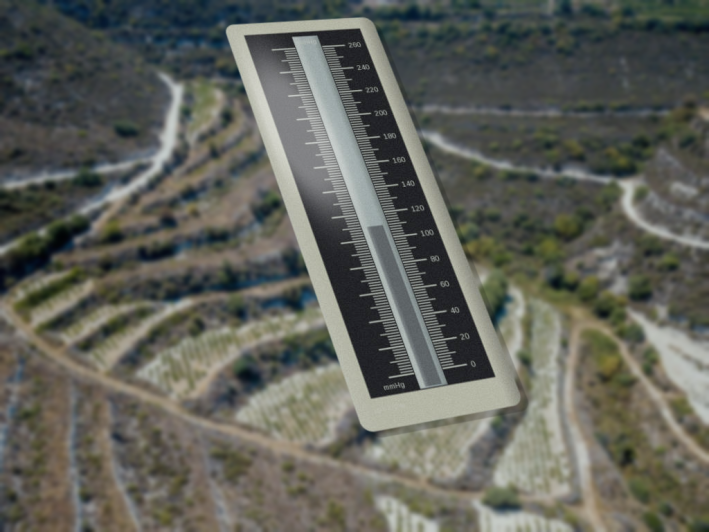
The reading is 110 mmHg
